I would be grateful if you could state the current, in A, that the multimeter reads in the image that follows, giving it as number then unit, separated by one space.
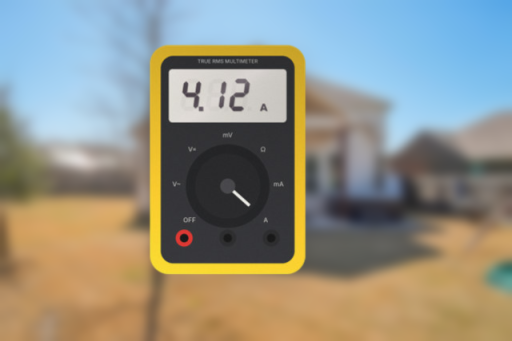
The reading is 4.12 A
